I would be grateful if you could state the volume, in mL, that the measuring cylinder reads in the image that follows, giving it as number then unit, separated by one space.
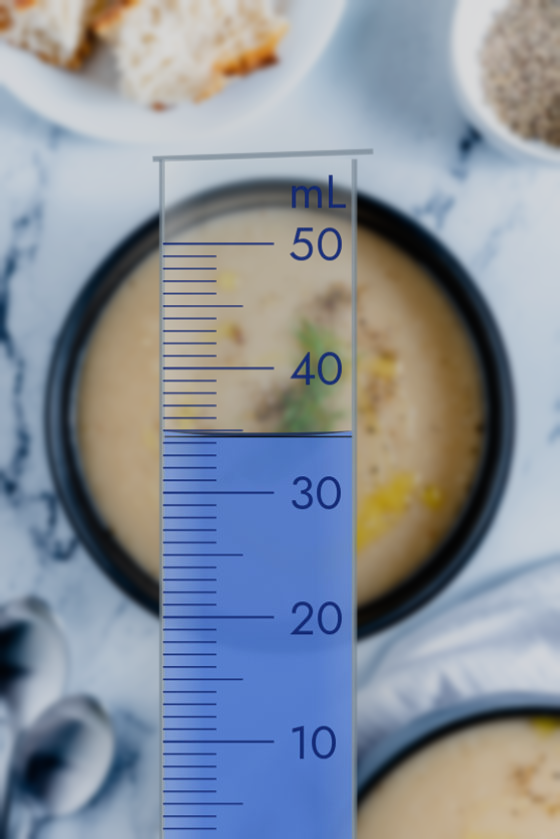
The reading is 34.5 mL
